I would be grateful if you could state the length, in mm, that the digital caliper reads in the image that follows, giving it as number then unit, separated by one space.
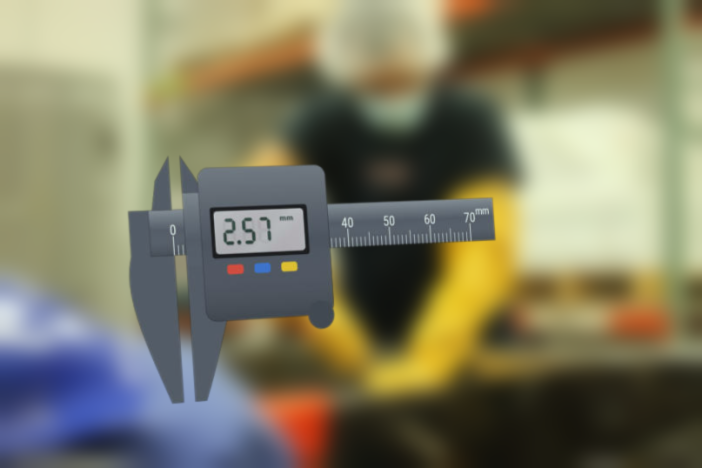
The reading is 2.57 mm
